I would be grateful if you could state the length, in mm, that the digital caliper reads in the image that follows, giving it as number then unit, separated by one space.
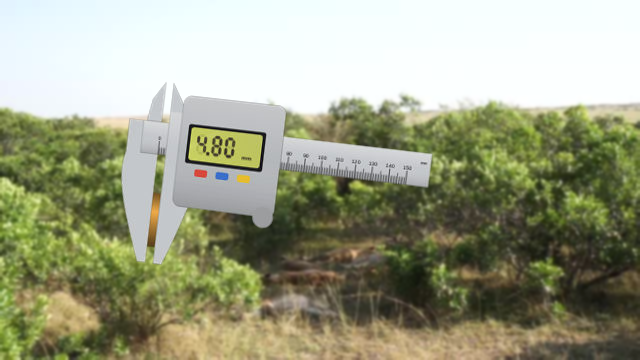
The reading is 4.80 mm
